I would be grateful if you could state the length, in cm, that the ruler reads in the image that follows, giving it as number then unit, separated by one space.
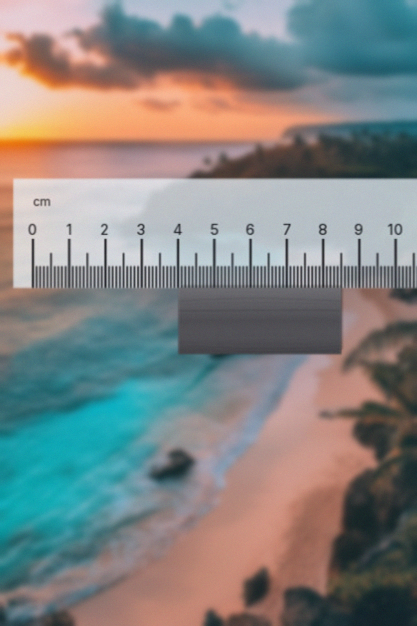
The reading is 4.5 cm
